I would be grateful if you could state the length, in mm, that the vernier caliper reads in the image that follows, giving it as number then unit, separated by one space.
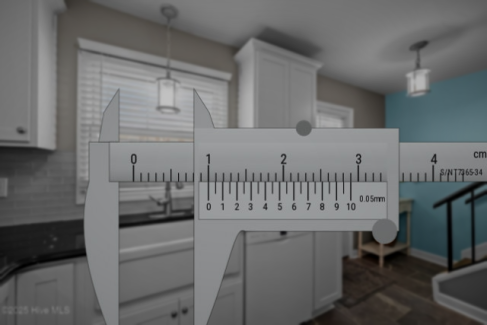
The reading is 10.0 mm
